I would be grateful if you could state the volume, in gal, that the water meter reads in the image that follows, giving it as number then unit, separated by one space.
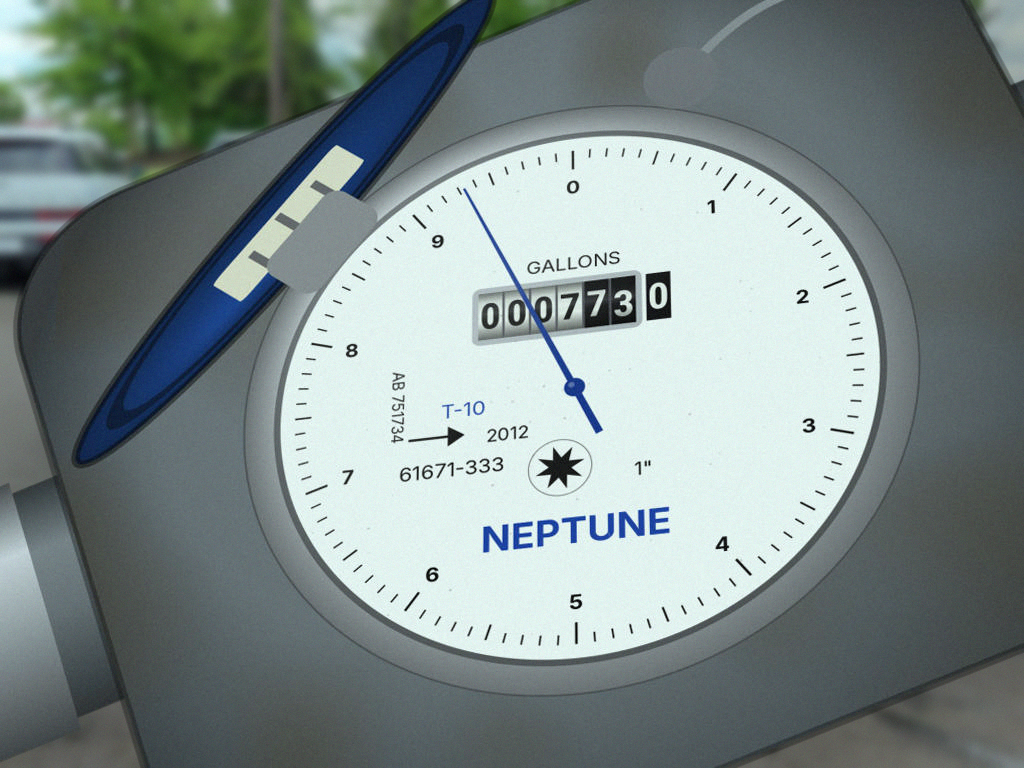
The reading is 7729.3 gal
